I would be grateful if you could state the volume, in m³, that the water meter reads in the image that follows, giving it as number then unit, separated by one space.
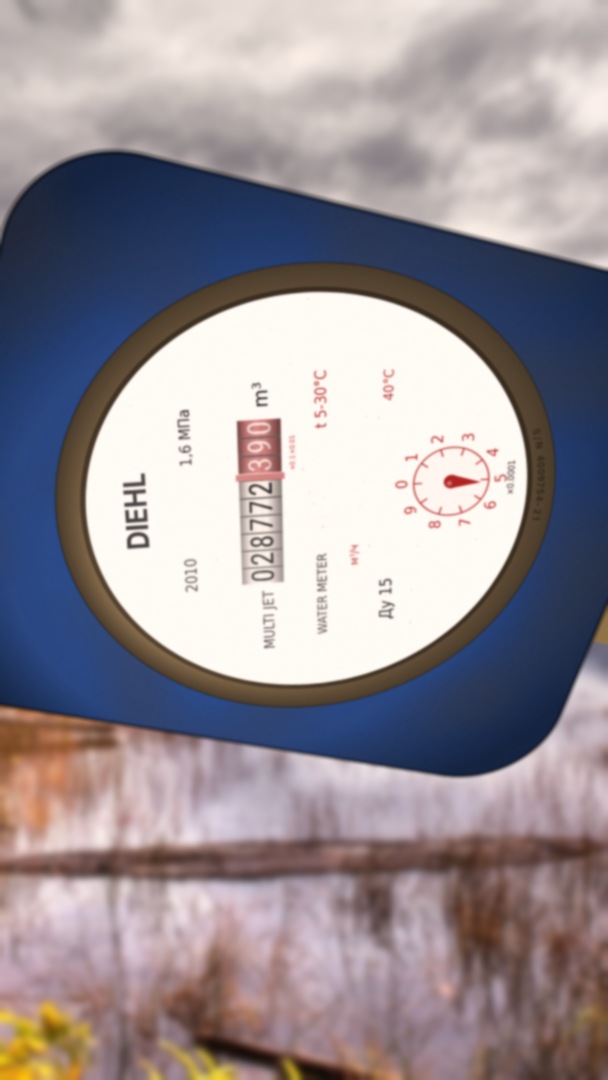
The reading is 28772.3905 m³
